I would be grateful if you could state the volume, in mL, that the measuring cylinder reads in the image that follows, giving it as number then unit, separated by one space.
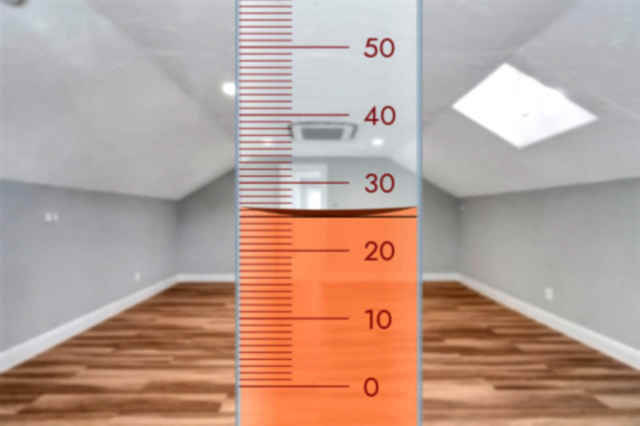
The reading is 25 mL
